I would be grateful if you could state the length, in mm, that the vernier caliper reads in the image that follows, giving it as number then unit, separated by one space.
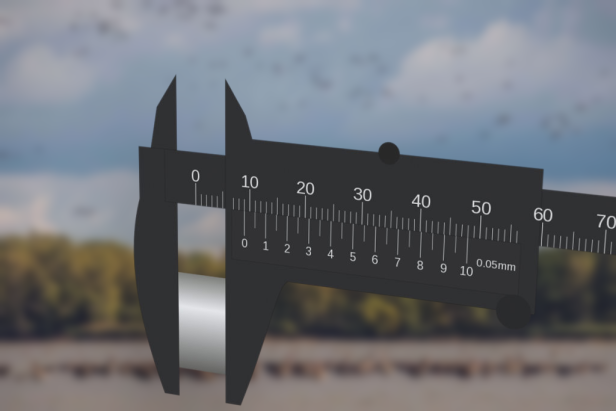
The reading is 9.0 mm
